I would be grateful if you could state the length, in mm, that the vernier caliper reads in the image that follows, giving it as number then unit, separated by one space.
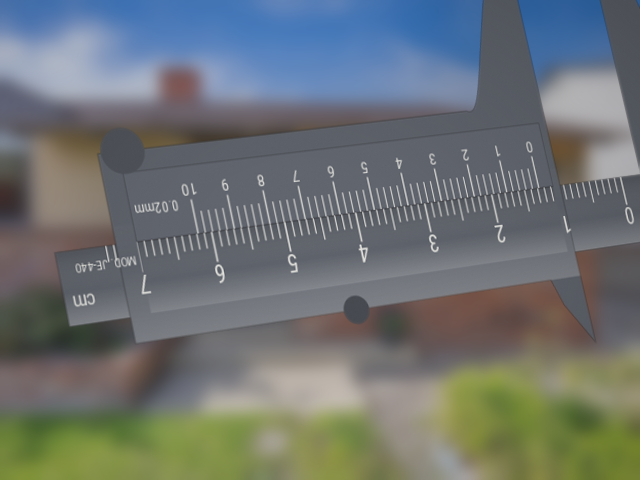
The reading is 12.8 mm
